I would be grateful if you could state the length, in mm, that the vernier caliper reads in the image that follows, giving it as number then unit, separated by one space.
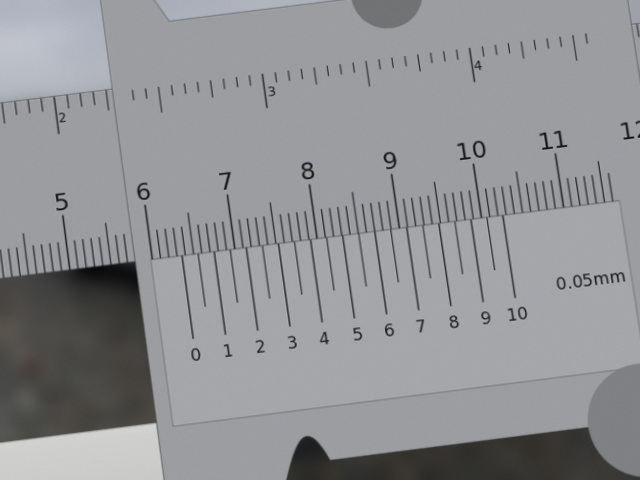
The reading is 63.6 mm
